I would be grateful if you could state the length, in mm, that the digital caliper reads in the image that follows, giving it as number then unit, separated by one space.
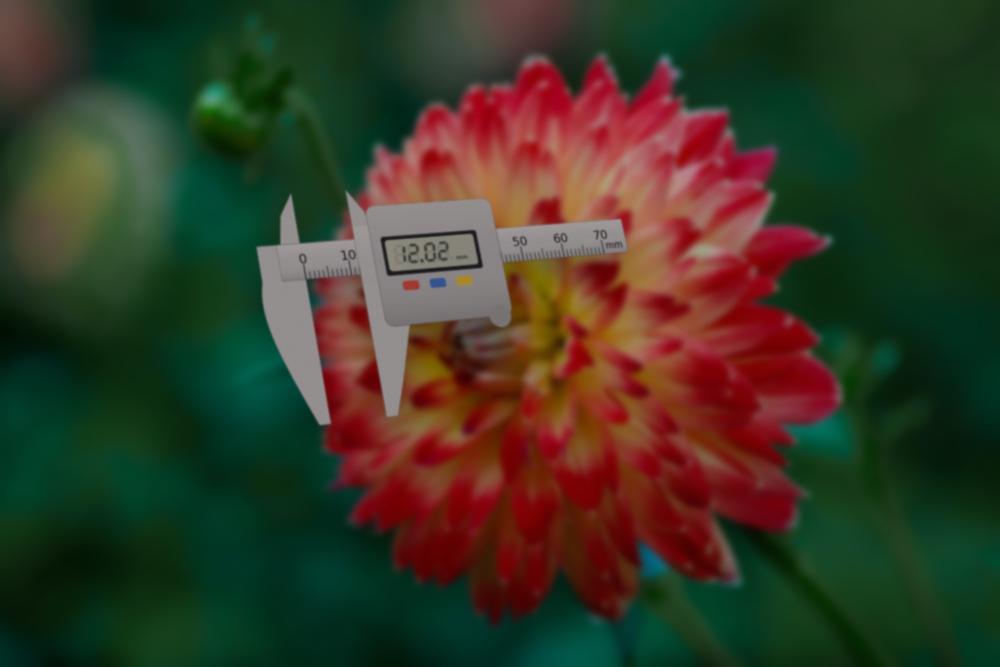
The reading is 12.02 mm
